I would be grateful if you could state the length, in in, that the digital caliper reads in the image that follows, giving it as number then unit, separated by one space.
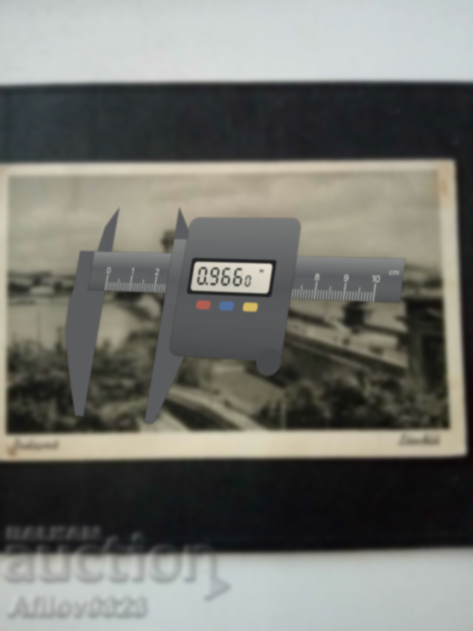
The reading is 0.9660 in
